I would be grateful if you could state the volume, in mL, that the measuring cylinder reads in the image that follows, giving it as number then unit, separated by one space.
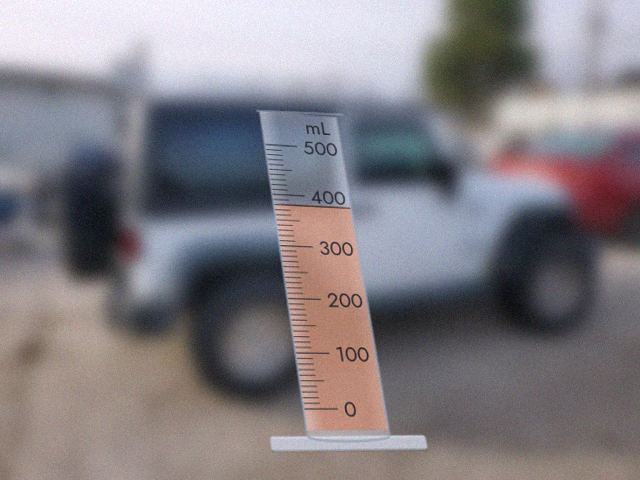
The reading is 380 mL
